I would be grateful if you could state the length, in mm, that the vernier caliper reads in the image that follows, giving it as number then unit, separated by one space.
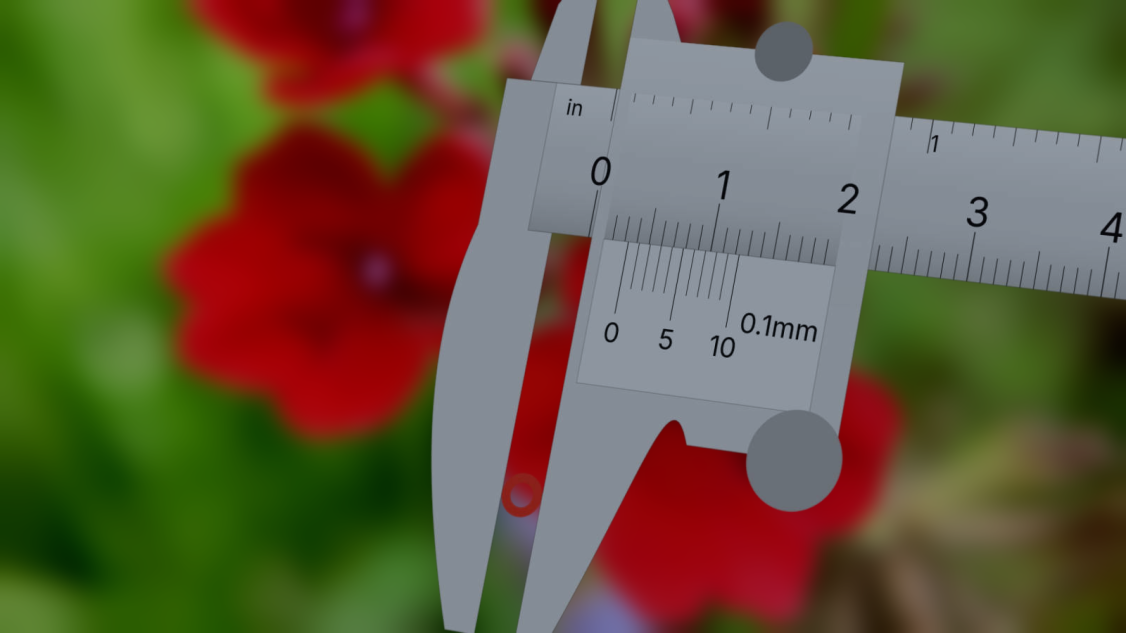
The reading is 3.3 mm
